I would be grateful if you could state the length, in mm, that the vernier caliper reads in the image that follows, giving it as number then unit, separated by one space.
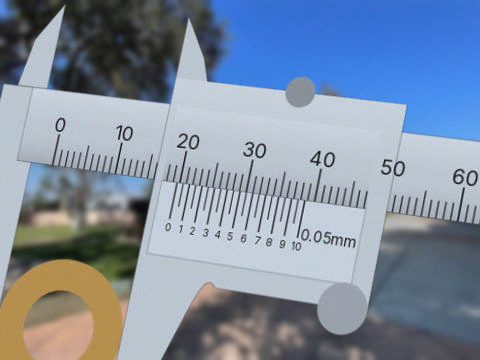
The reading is 19.6 mm
